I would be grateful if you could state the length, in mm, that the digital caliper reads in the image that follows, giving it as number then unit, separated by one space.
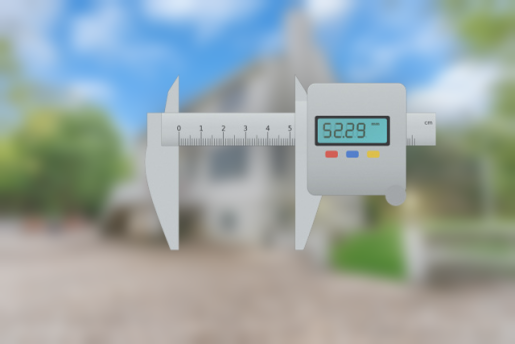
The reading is 52.29 mm
